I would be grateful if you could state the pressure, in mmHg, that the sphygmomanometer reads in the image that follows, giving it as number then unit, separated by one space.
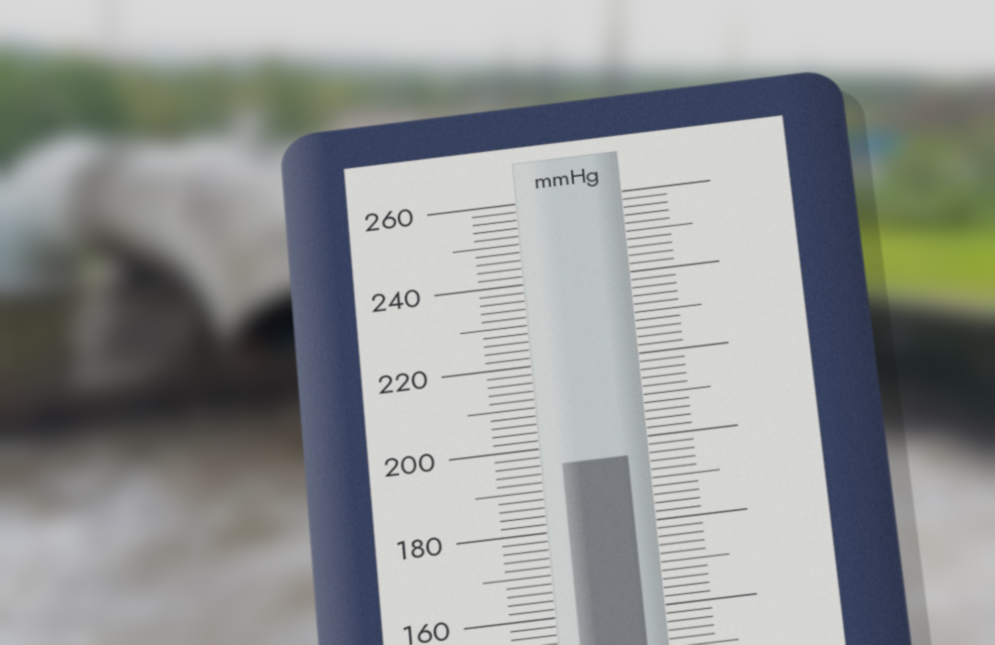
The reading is 196 mmHg
